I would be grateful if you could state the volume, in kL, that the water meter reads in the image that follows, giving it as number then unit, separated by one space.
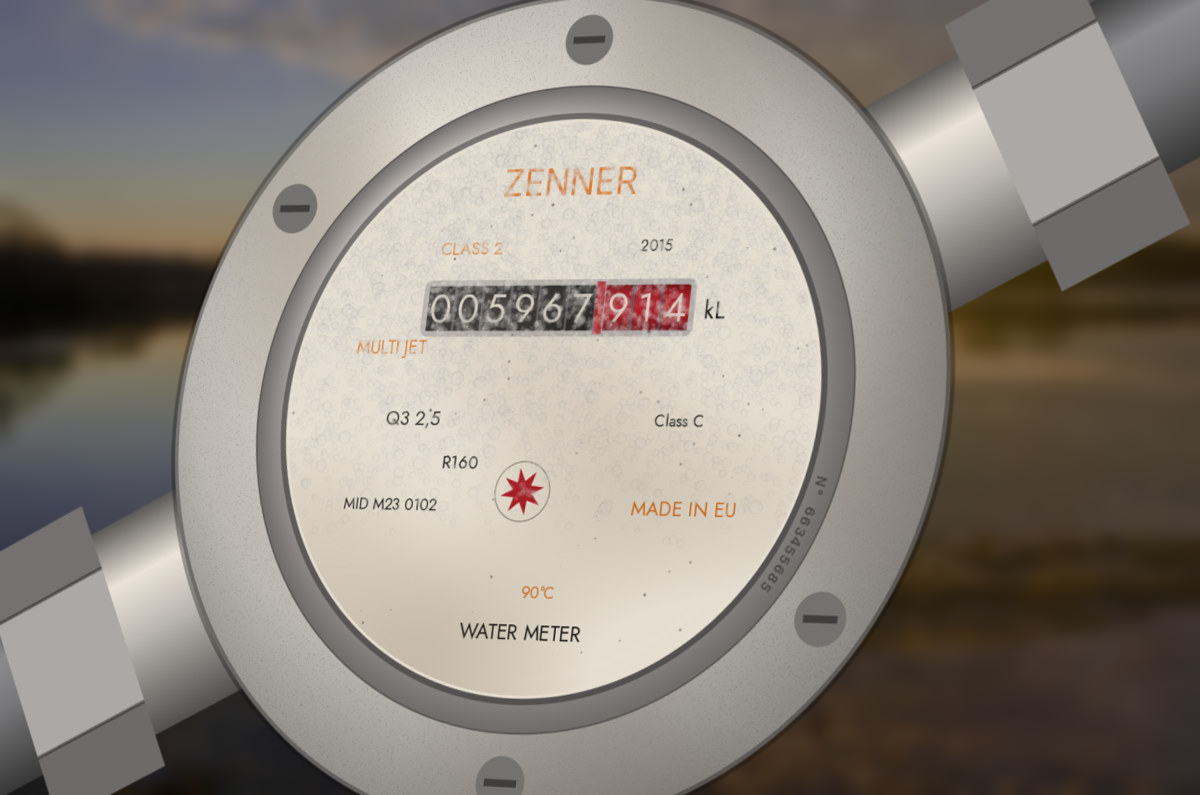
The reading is 5967.914 kL
